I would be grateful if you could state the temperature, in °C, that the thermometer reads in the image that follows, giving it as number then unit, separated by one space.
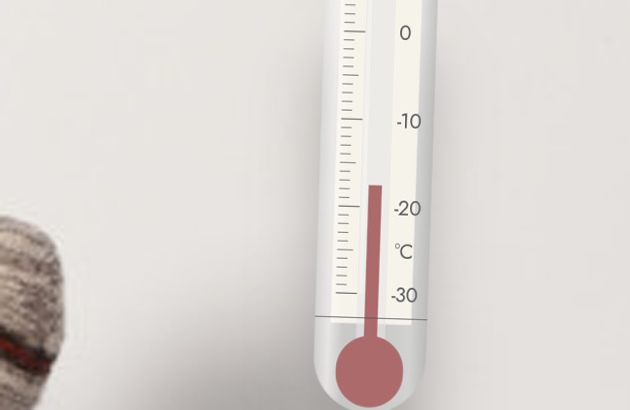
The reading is -17.5 °C
